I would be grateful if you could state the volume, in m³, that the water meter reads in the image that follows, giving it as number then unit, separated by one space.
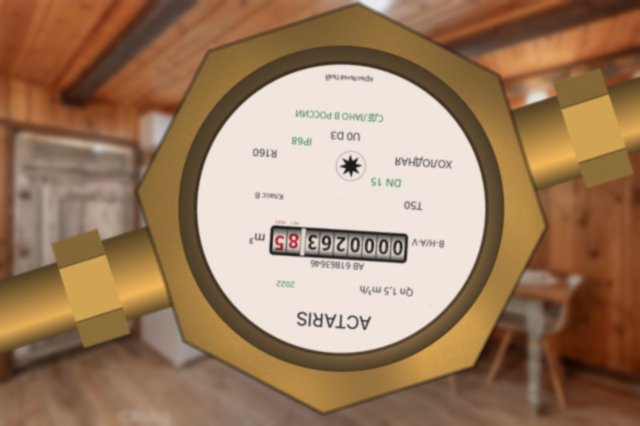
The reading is 263.85 m³
